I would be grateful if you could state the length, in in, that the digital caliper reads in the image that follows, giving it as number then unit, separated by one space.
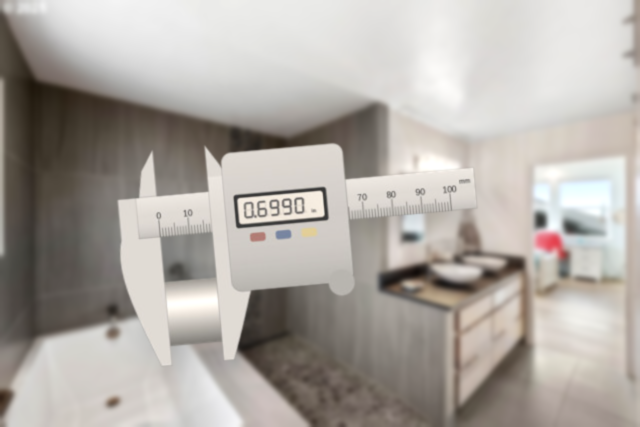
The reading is 0.6990 in
